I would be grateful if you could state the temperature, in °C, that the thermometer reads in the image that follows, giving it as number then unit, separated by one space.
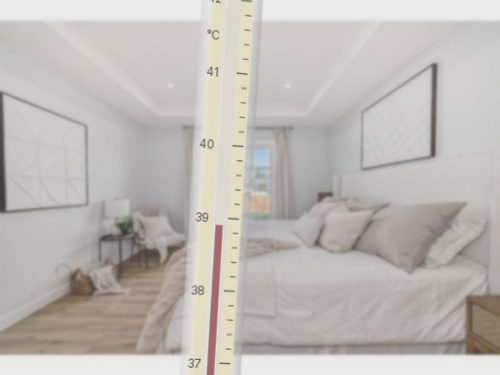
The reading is 38.9 °C
